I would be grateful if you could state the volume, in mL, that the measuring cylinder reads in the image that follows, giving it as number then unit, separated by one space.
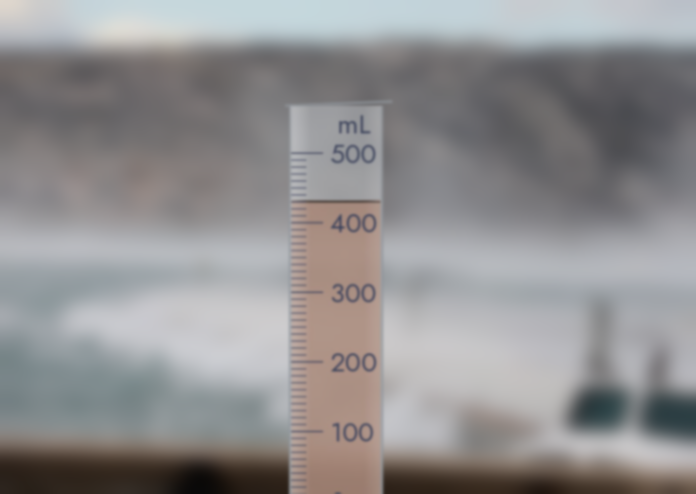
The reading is 430 mL
